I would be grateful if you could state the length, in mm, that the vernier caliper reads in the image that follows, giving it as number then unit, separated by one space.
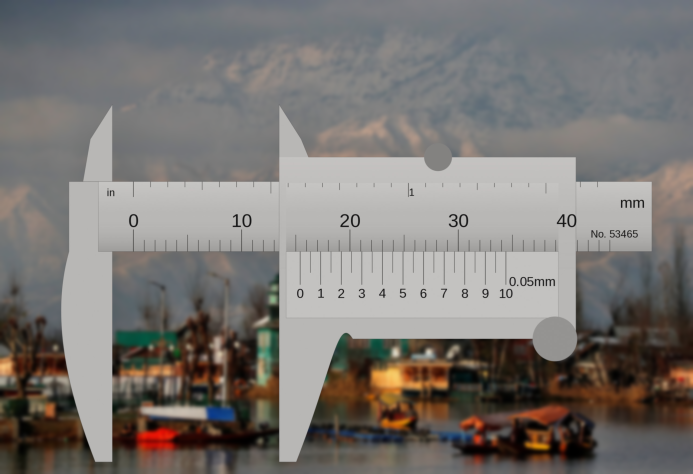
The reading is 15.4 mm
